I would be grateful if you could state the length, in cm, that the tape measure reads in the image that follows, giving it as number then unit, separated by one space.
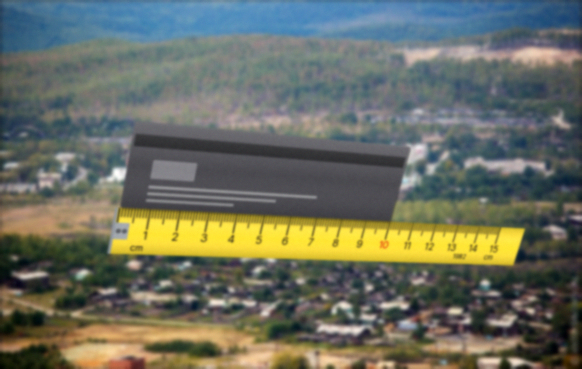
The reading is 10 cm
